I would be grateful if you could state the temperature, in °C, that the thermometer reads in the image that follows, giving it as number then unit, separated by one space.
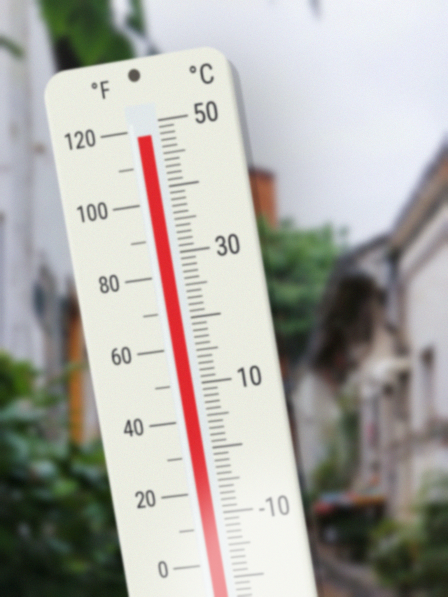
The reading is 48 °C
